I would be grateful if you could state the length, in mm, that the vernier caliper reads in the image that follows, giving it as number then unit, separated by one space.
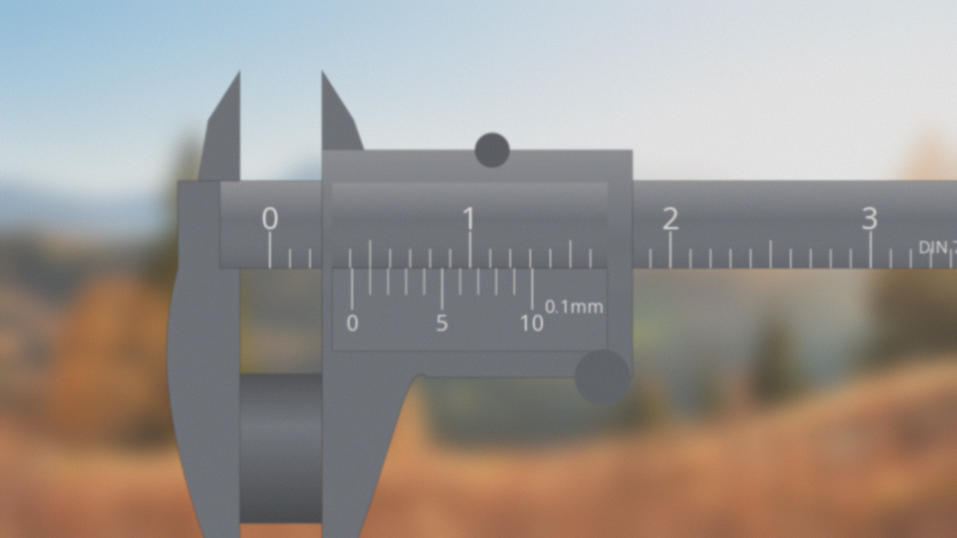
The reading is 4.1 mm
